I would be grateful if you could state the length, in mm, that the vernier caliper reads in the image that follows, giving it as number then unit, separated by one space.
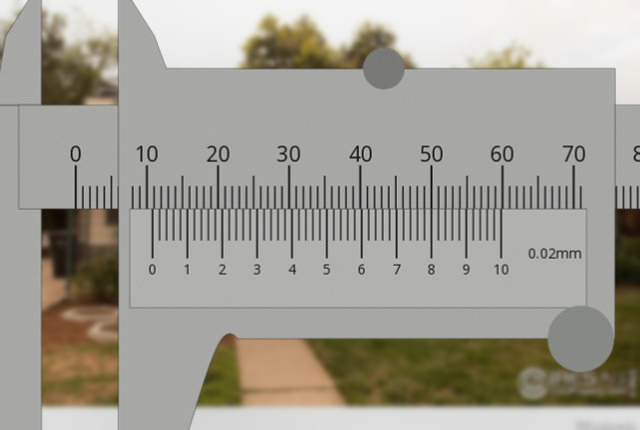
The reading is 10.8 mm
